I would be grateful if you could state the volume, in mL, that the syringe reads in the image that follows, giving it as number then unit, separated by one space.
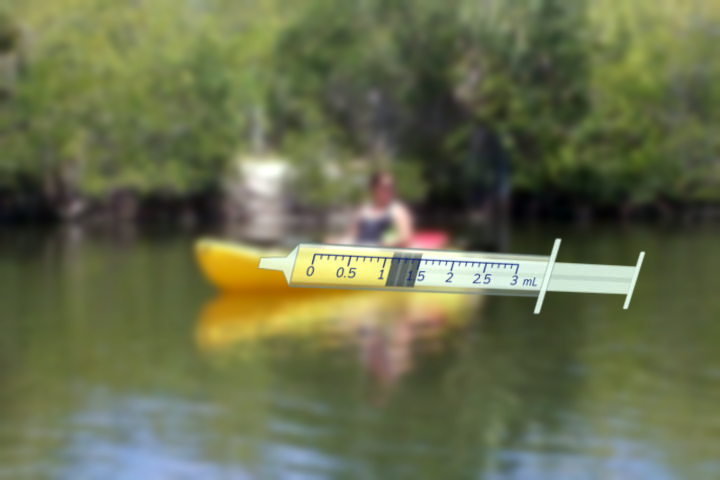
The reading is 1.1 mL
